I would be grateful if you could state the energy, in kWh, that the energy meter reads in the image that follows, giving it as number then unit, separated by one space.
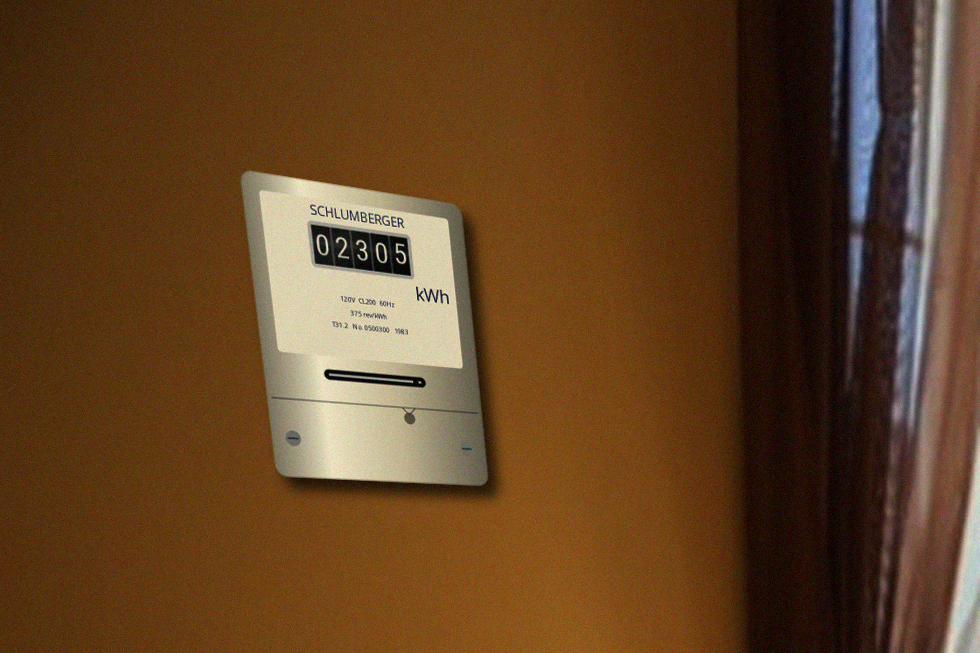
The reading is 2305 kWh
